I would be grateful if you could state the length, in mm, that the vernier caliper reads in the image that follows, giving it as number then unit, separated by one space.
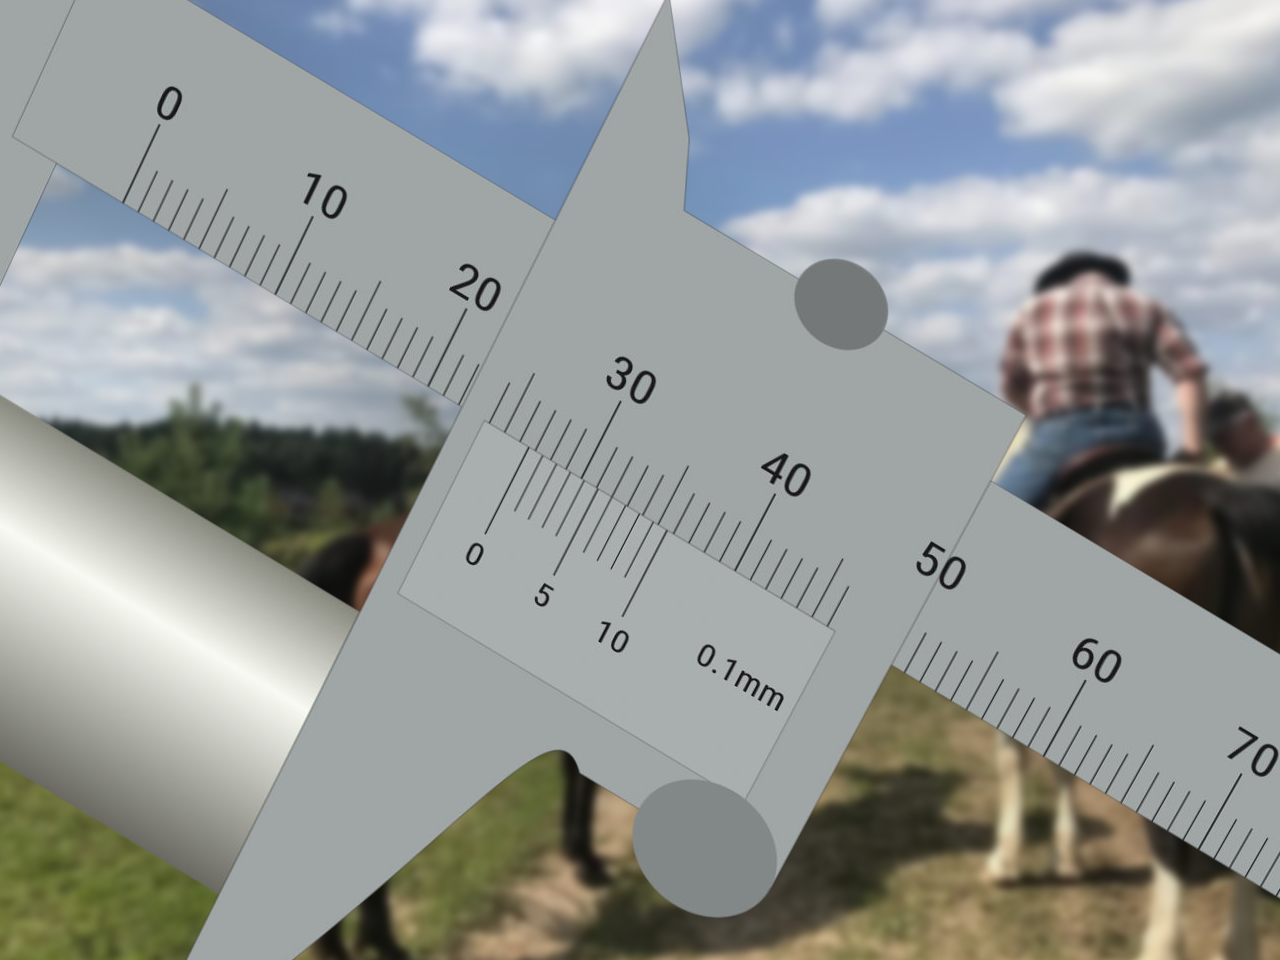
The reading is 26.6 mm
